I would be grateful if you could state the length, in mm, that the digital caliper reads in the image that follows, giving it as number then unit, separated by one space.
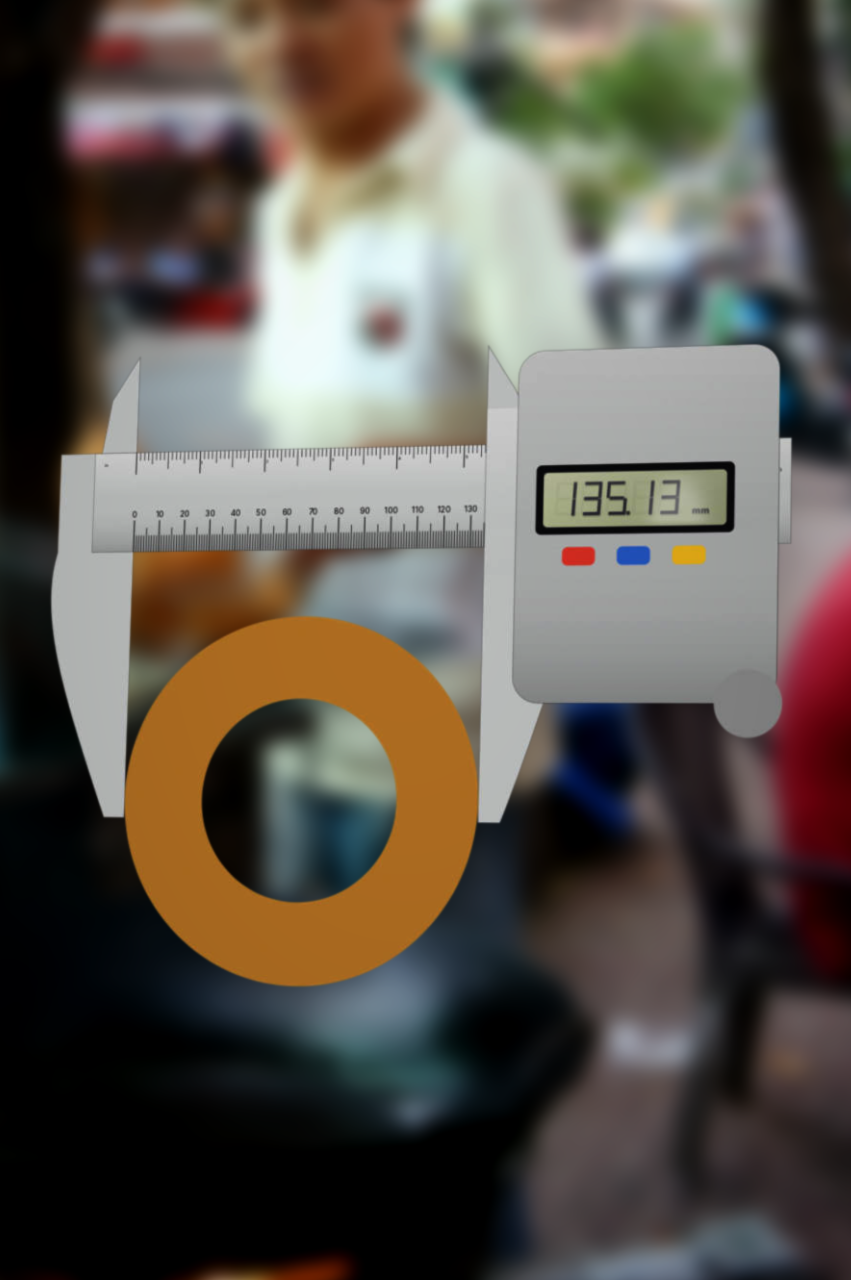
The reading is 135.13 mm
